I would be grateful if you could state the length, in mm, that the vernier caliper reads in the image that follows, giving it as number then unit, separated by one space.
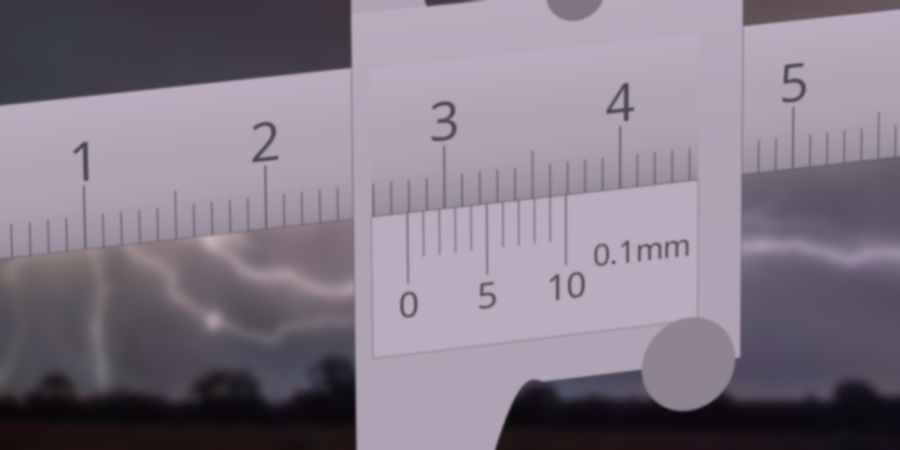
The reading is 27.9 mm
